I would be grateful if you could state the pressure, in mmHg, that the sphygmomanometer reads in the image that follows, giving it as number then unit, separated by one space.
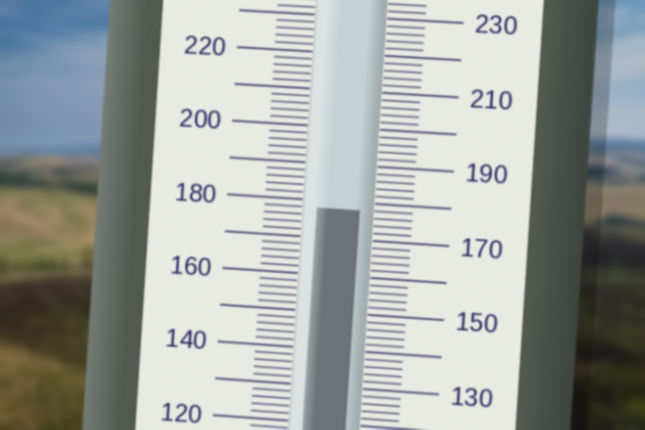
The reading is 178 mmHg
